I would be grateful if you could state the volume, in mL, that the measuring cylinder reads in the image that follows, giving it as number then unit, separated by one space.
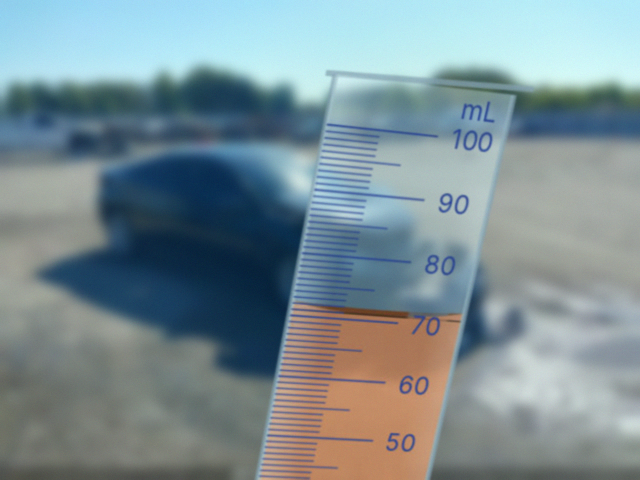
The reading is 71 mL
